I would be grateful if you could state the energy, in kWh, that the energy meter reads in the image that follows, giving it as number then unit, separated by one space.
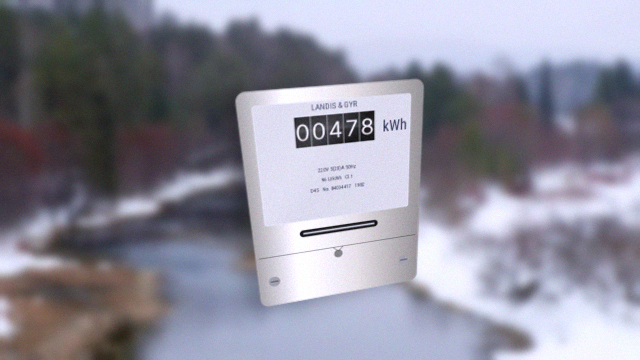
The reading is 478 kWh
